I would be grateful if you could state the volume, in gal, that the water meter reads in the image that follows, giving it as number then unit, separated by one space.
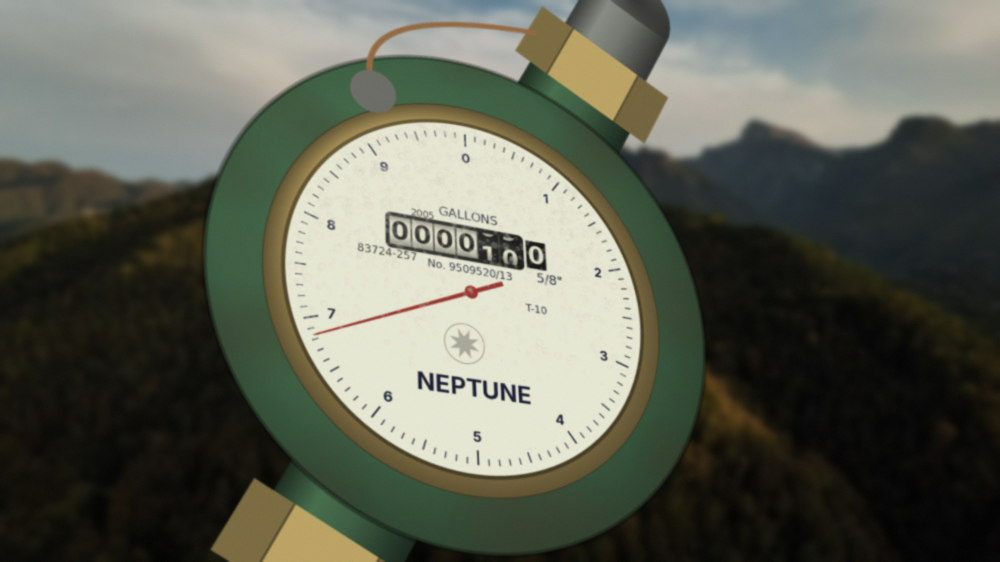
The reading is 96.8 gal
